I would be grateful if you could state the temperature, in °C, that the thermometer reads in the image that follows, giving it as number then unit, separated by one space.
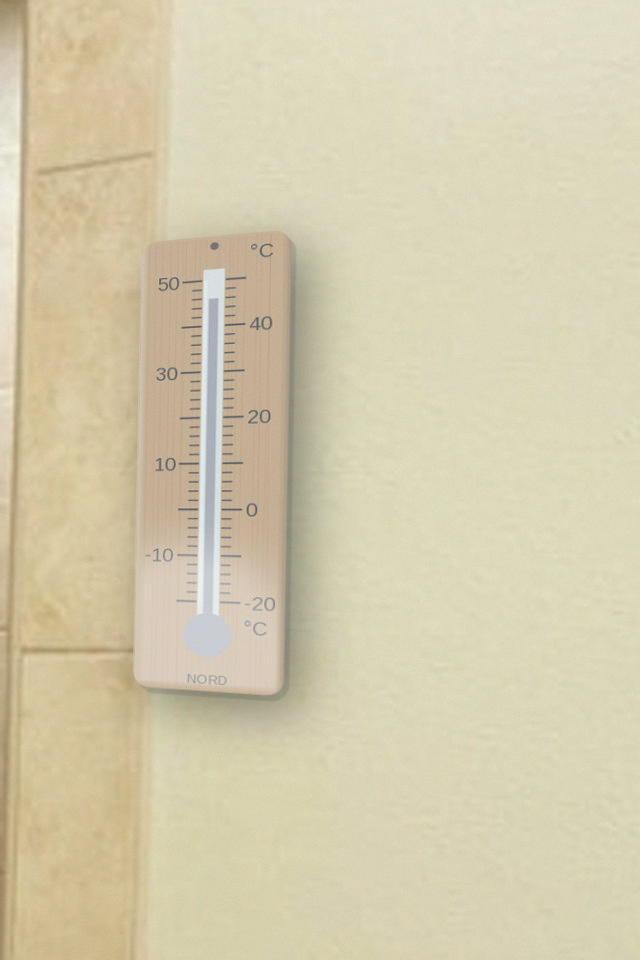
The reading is 46 °C
